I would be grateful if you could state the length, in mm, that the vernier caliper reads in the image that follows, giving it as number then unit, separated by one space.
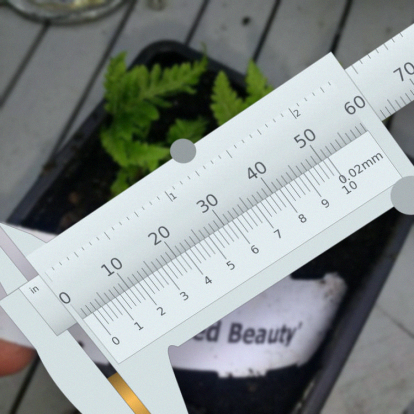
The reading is 2.2 mm
